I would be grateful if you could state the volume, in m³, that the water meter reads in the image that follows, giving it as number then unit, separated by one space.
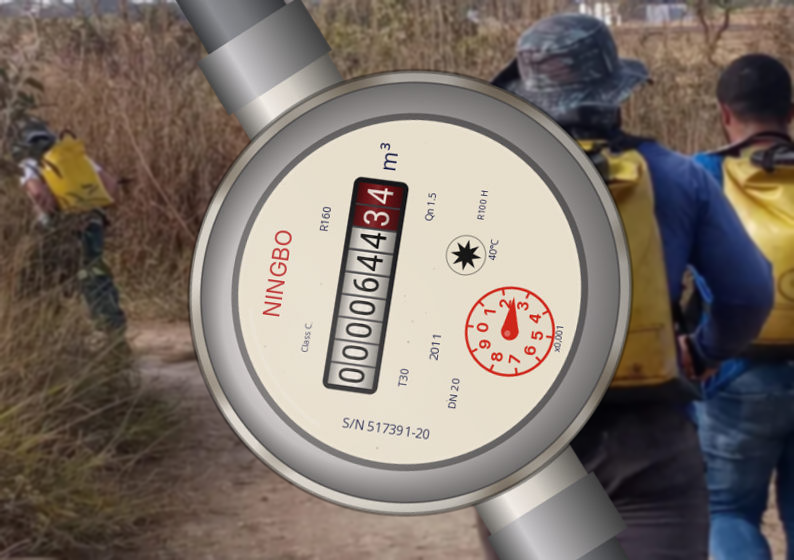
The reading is 644.342 m³
